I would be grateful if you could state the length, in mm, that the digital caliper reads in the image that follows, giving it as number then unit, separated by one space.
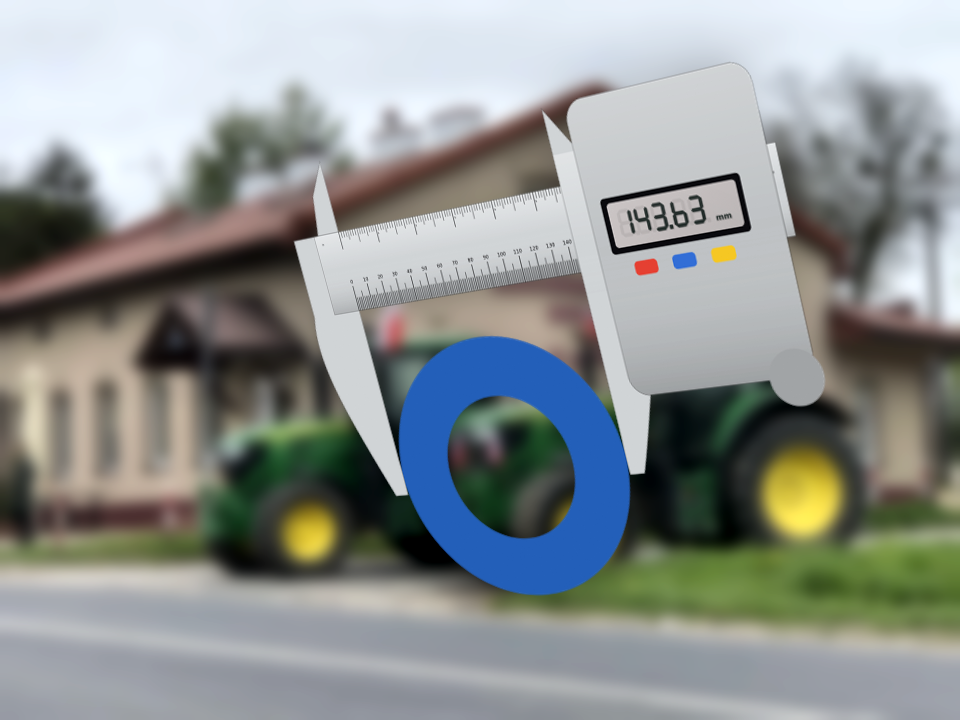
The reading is 143.63 mm
